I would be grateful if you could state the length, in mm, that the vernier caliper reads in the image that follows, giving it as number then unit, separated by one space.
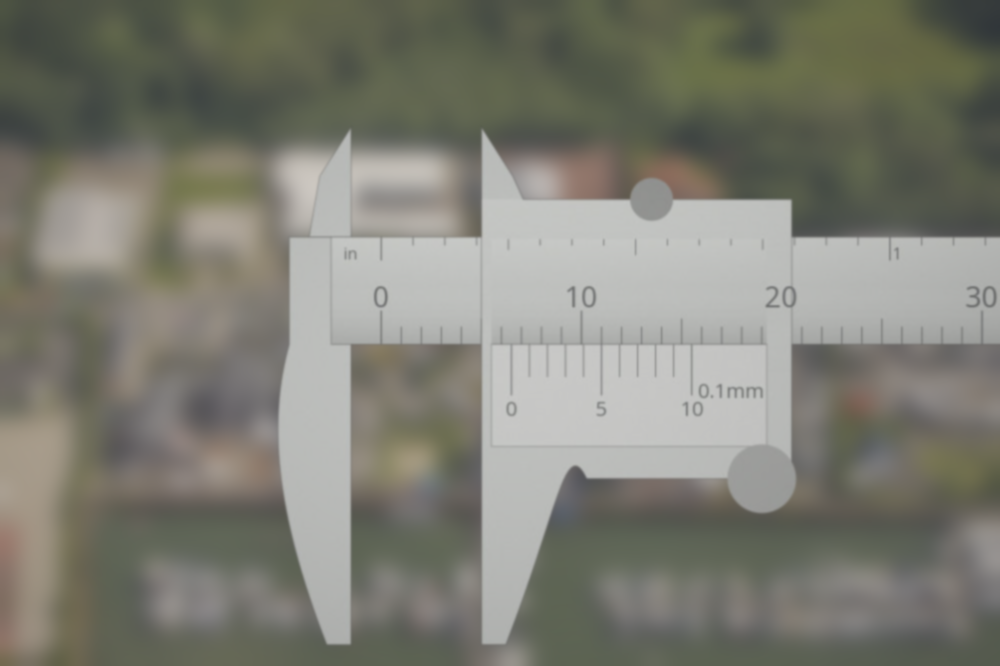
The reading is 6.5 mm
